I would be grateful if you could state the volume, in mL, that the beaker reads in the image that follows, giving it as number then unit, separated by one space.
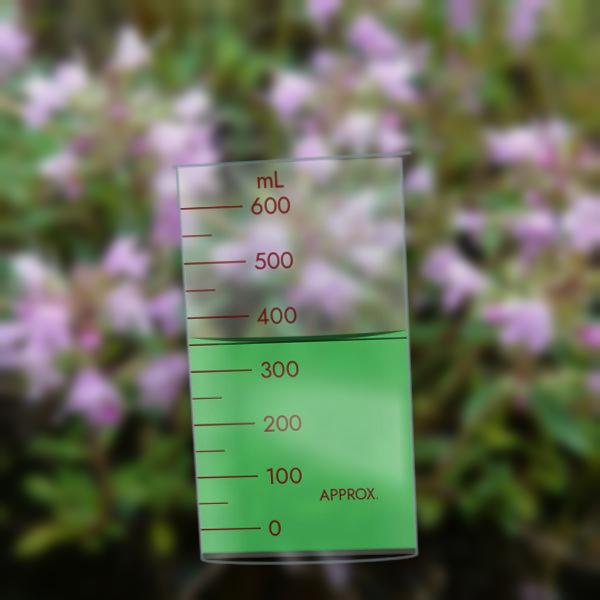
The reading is 350 mL
